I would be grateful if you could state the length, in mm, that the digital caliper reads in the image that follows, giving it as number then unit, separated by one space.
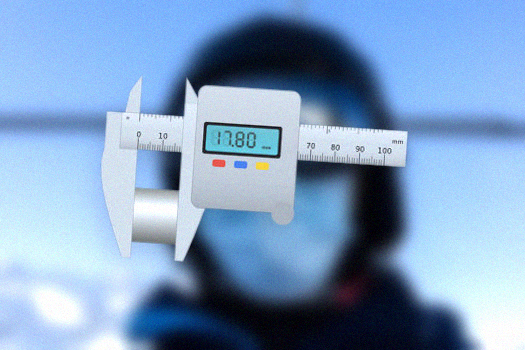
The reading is 17.80 mm
